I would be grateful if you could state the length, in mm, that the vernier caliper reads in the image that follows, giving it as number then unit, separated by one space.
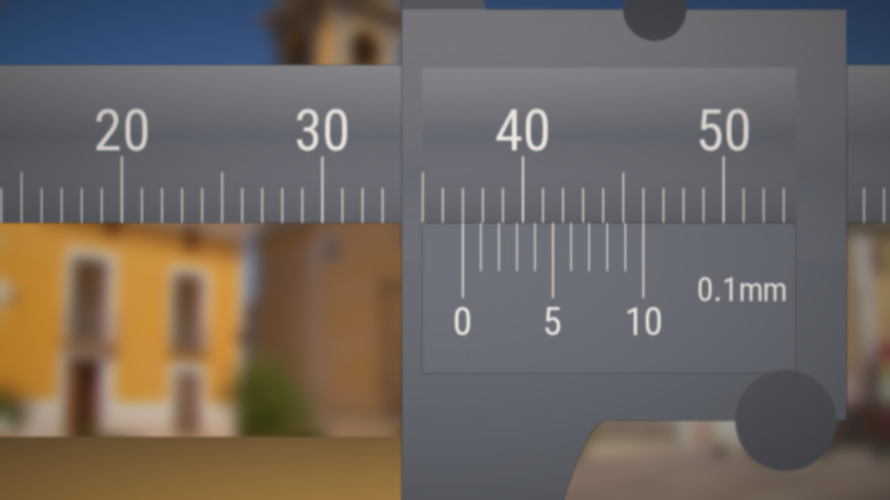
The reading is 37.0 mm
